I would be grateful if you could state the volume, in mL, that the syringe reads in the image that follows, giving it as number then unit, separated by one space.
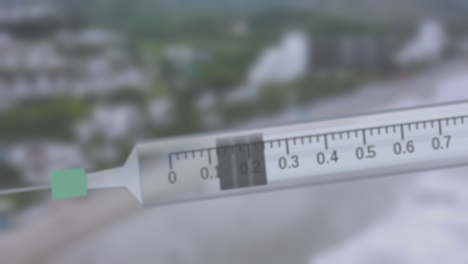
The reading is 0.12 mL
